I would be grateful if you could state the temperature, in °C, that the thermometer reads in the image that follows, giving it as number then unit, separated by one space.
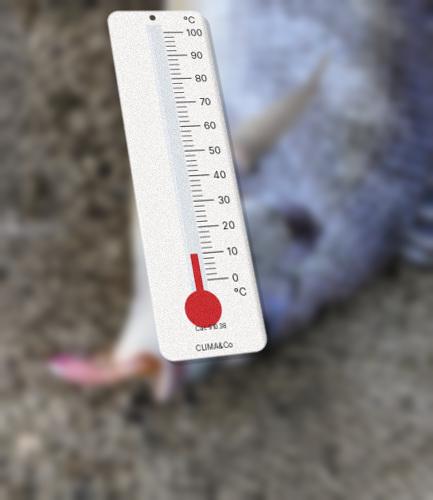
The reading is 10 °C
